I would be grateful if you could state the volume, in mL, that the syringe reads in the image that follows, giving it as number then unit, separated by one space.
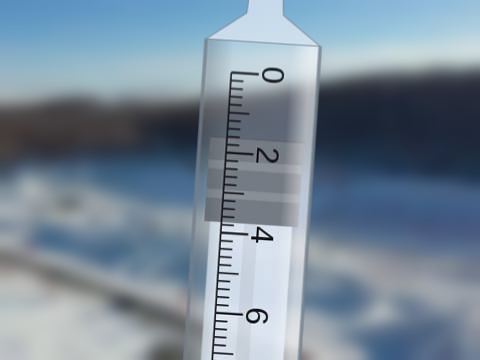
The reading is 1.6 mL
